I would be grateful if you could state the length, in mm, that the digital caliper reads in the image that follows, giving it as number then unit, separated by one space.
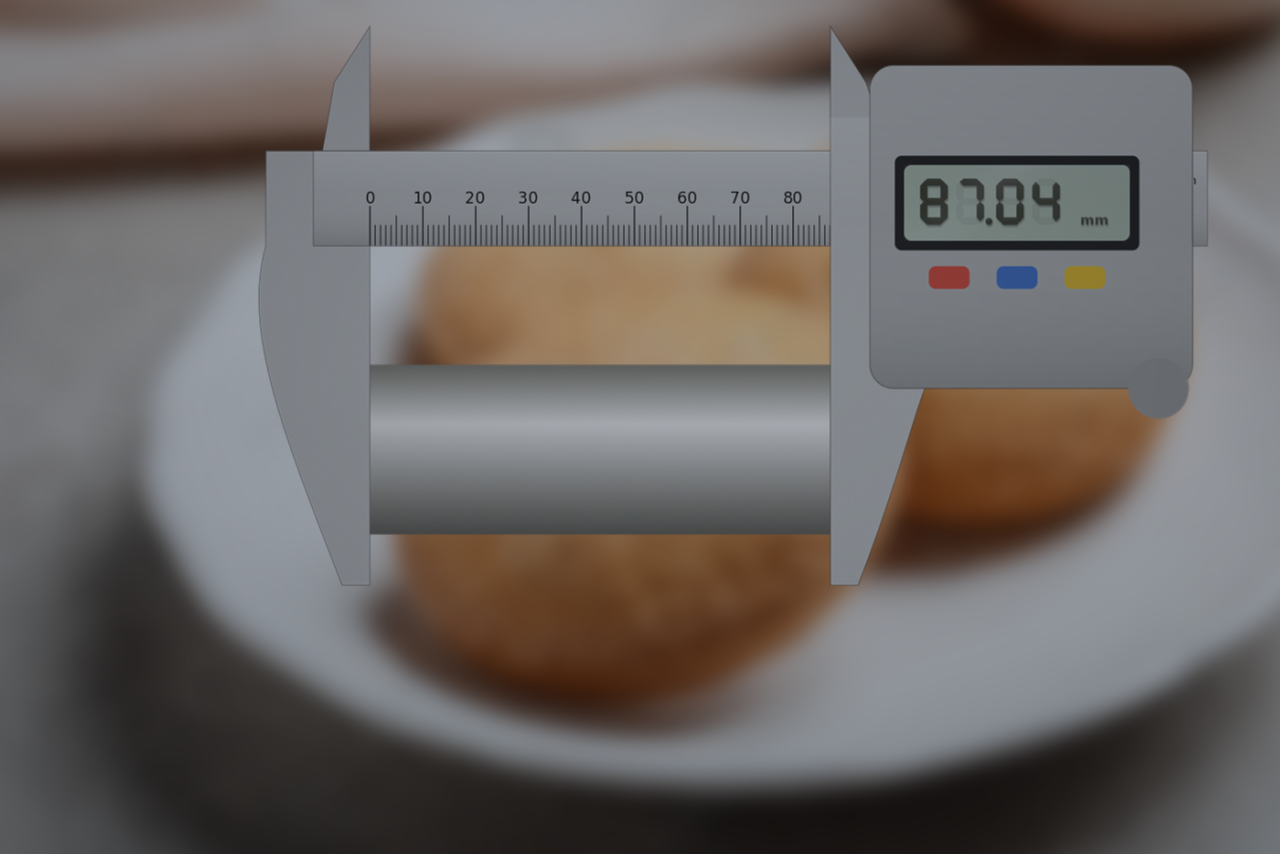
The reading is 87.04 mm
